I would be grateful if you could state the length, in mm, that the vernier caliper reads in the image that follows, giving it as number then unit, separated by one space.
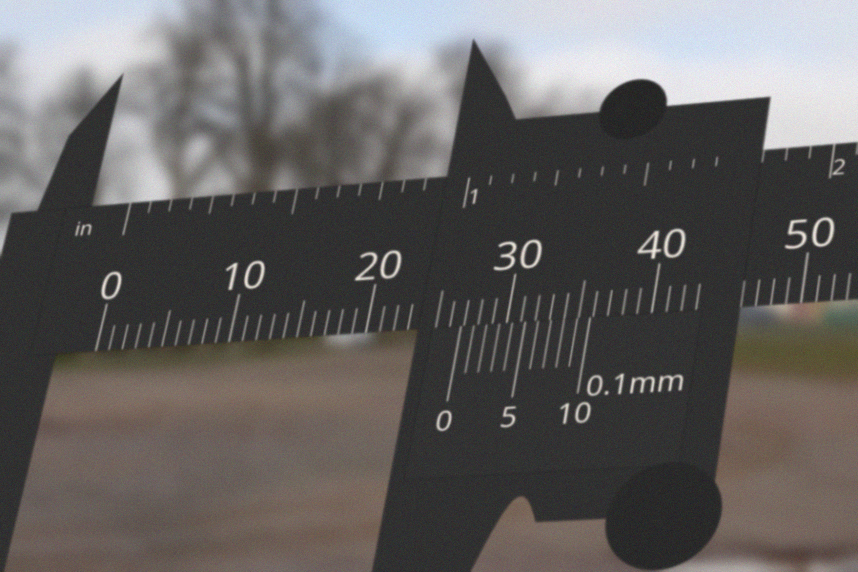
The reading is 26.8 mm
